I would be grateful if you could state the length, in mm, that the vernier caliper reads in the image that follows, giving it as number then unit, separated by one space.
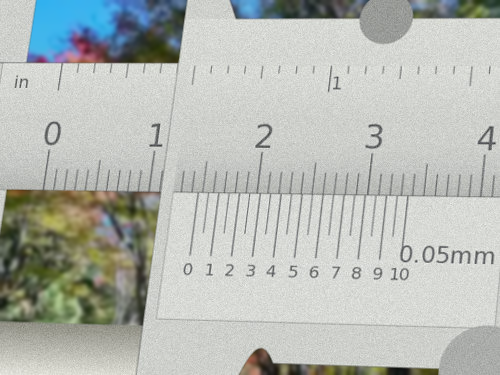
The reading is 14.6 mm
